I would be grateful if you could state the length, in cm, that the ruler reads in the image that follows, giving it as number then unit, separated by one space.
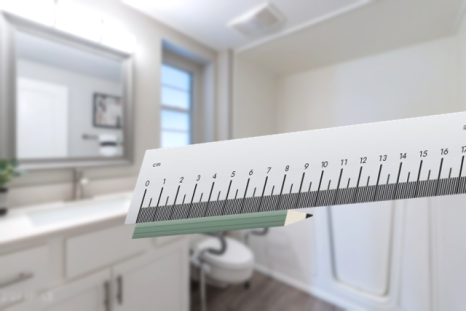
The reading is 10 cm
